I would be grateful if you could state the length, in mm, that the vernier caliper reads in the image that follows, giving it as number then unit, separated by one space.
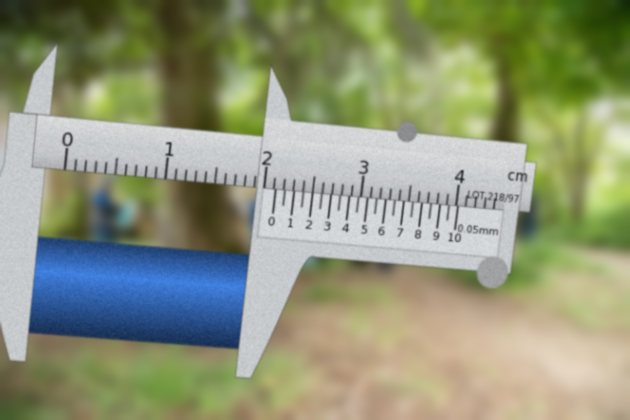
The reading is 21.2 mm
